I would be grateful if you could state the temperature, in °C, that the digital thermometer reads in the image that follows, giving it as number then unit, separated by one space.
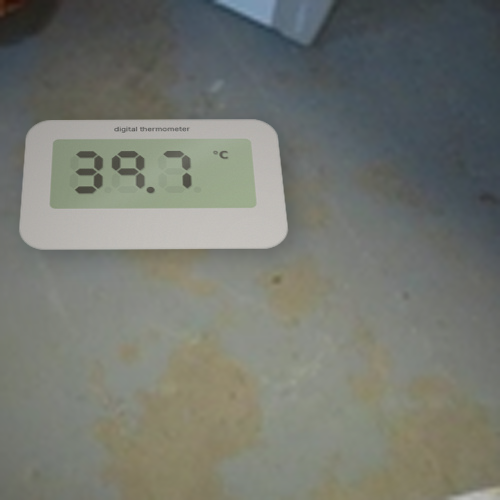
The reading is 39.7 °C
